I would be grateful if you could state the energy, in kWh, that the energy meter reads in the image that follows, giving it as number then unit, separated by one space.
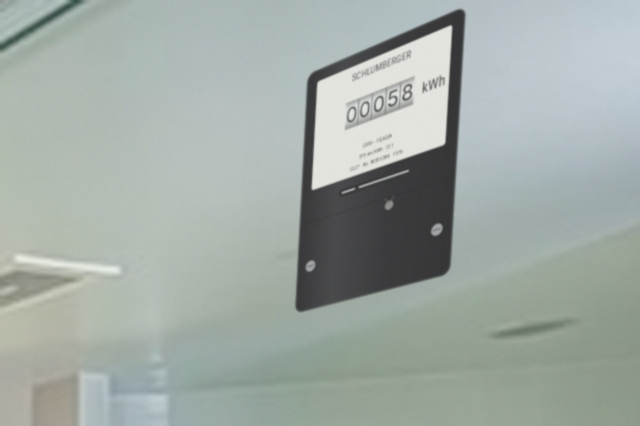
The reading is 58 kWh
